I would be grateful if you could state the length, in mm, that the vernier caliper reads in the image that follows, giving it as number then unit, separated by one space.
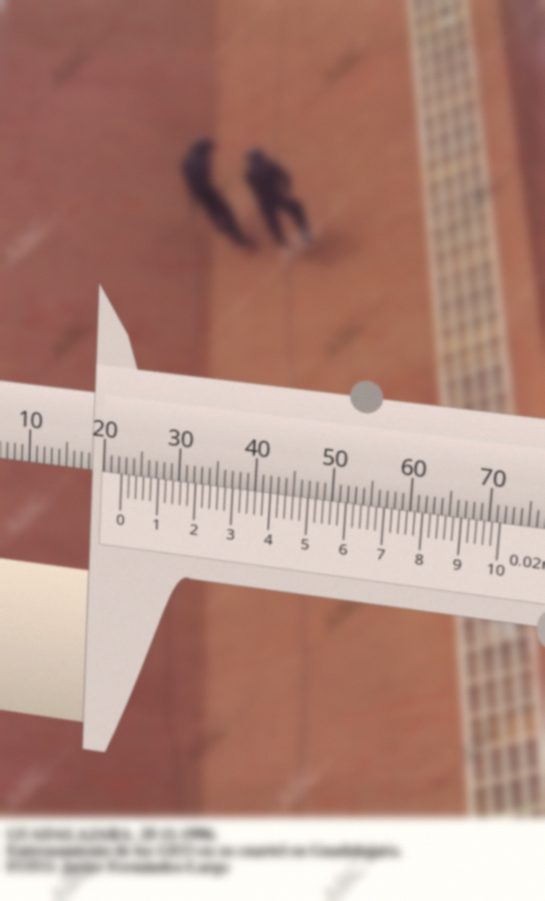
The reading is 22.4 mm
